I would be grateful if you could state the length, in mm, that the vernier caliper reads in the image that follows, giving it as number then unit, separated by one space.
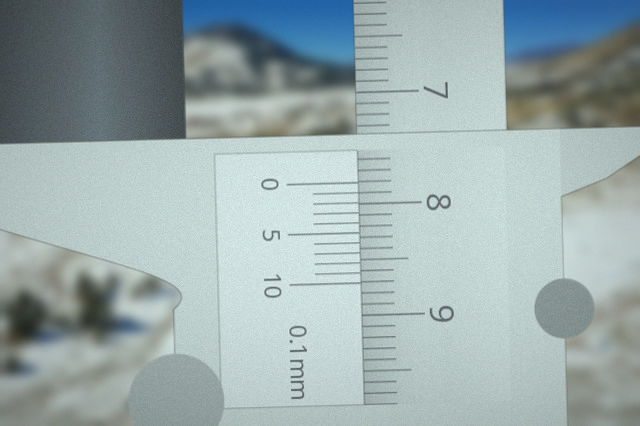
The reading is 78.1 mm
